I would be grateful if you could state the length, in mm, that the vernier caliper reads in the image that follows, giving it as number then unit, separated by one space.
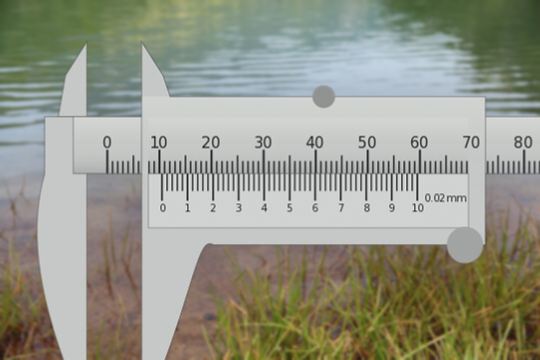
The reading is 10.5 mm
